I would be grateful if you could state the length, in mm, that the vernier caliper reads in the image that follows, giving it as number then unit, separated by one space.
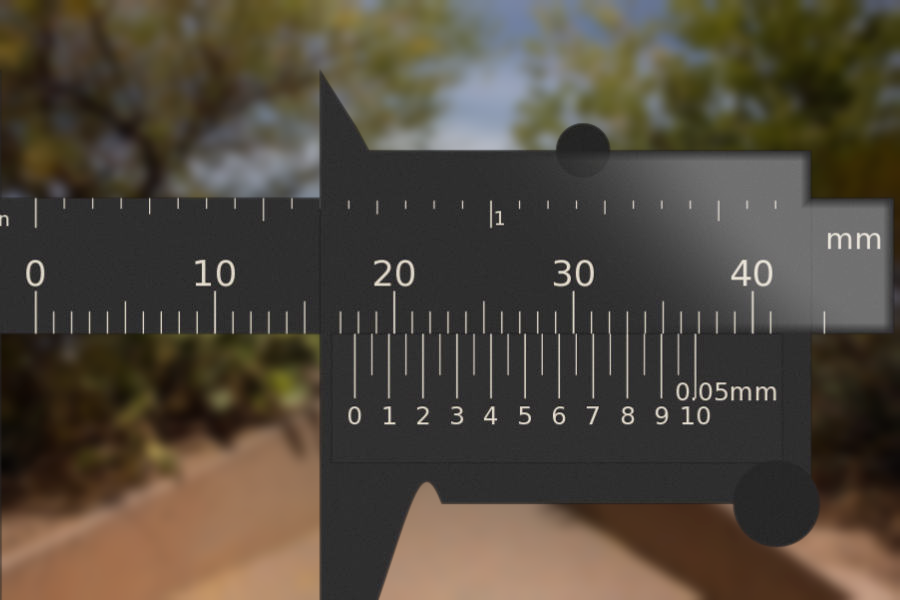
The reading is 17.8 mm
